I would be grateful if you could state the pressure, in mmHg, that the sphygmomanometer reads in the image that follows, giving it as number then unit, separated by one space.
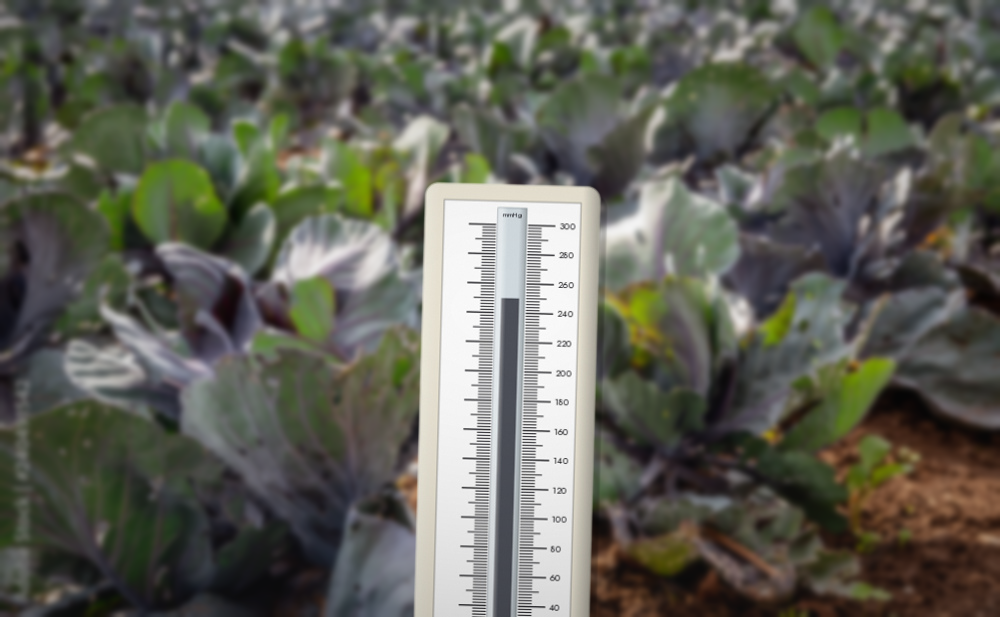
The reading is 250 mmHg
